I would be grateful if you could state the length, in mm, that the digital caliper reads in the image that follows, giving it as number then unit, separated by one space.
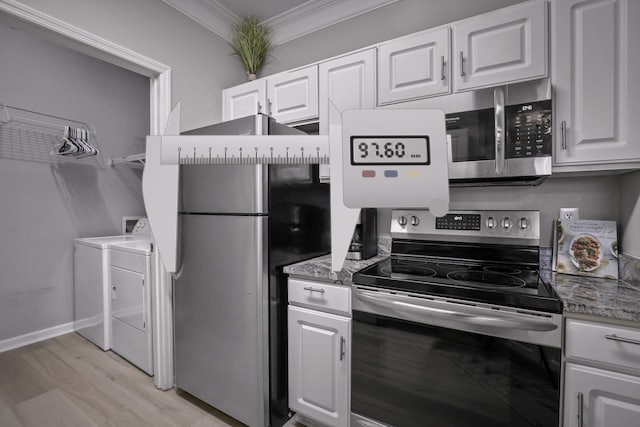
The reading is 97.60 mm
